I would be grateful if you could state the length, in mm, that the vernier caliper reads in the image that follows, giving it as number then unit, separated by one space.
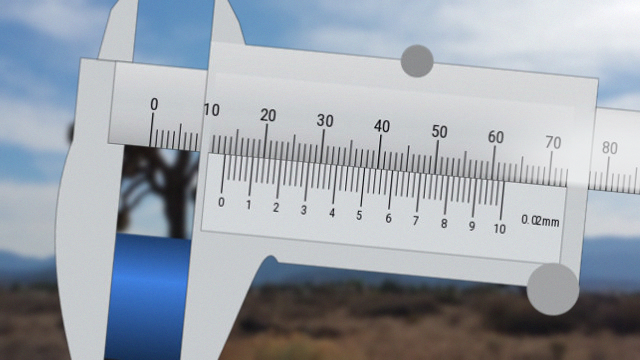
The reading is 13.2 mm
